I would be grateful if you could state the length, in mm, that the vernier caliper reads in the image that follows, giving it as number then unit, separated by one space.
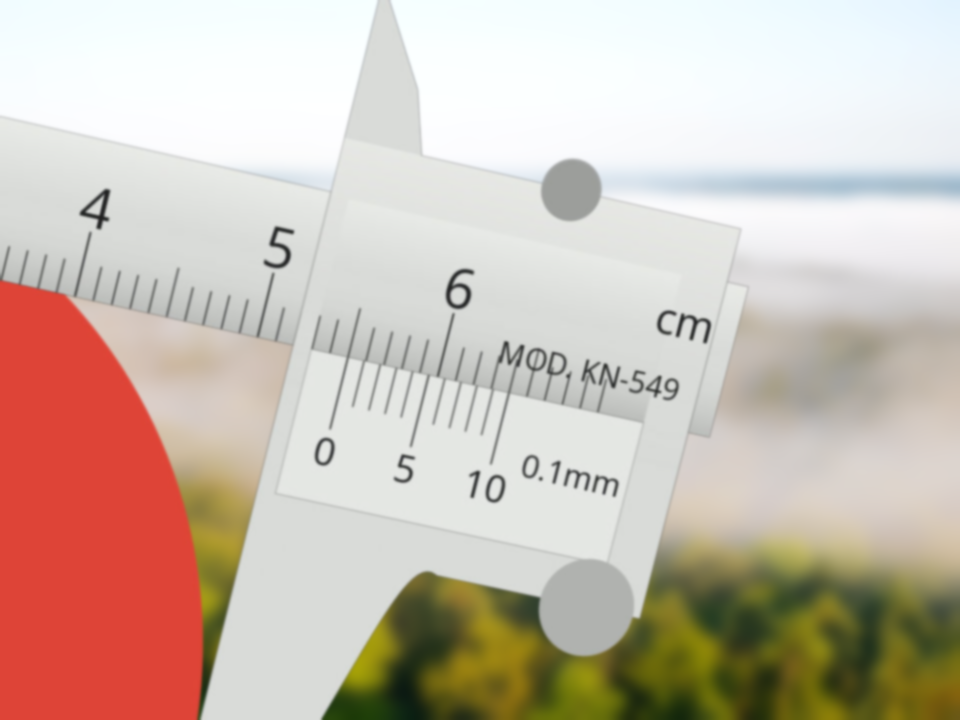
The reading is 55.0 mm
